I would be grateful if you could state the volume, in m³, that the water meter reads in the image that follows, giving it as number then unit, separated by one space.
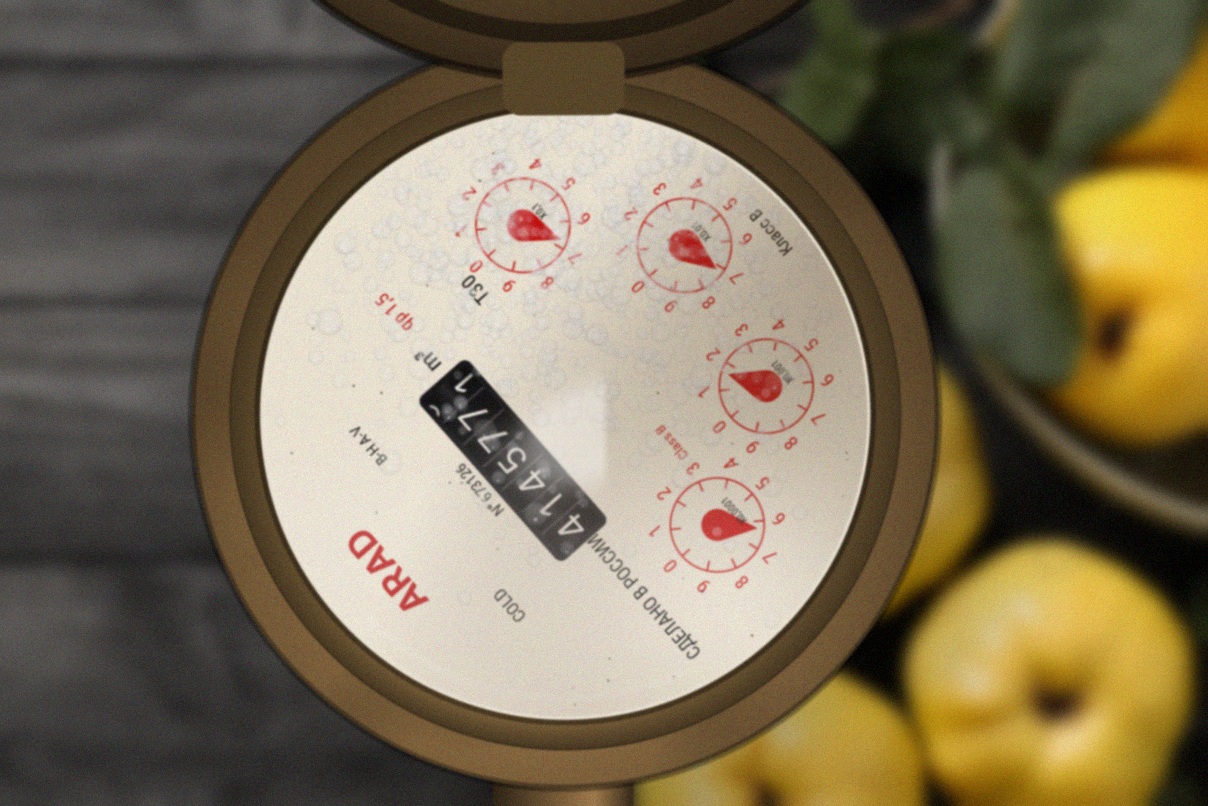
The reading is 4145770.6716 m³
